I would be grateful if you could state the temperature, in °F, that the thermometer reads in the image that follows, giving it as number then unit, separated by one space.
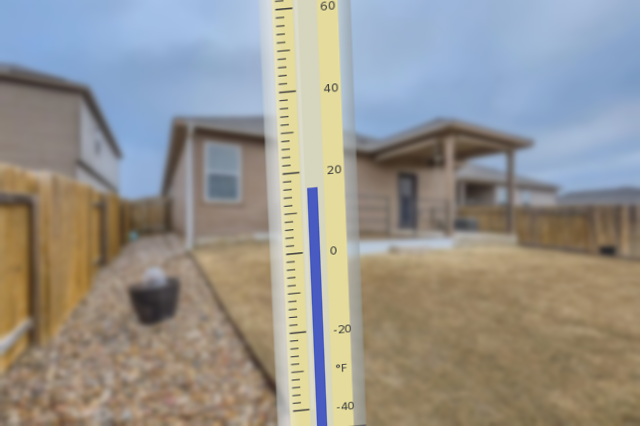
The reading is 16 °F
